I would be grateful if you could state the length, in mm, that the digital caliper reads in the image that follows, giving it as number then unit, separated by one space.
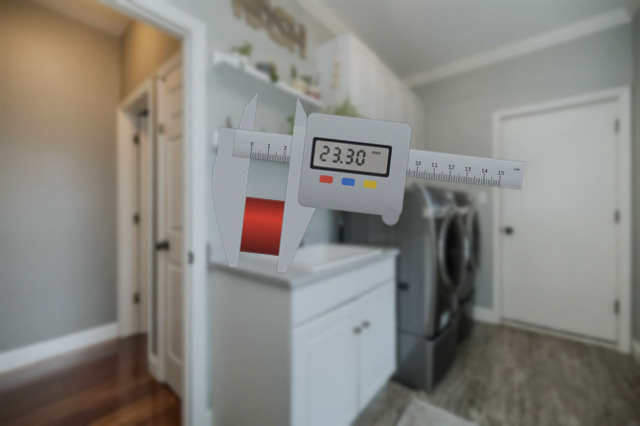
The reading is 23.30 mm
